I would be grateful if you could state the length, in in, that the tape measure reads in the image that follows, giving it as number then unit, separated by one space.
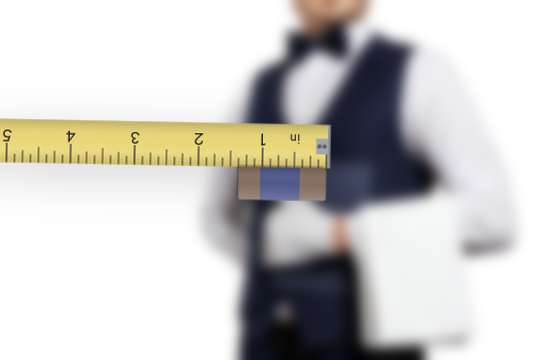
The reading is 1.375 in
